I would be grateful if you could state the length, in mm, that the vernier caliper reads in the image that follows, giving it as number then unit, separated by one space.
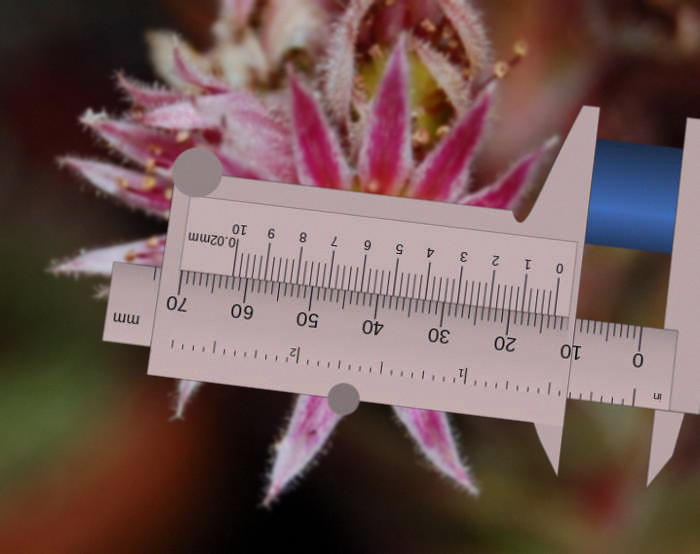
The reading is 13.2 mm
